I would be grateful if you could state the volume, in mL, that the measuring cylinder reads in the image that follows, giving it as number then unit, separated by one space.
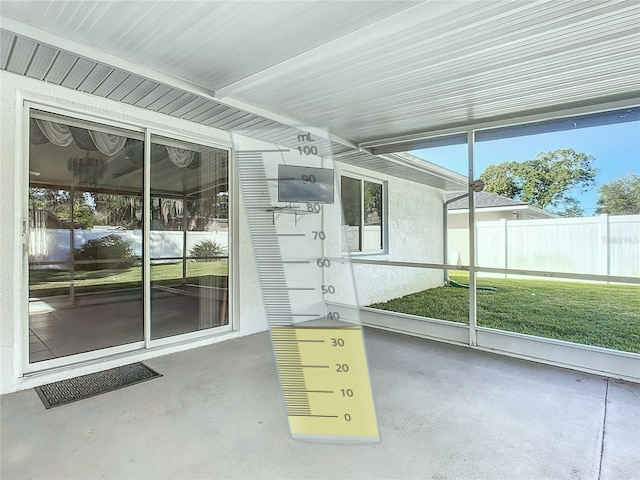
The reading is 35 mL
